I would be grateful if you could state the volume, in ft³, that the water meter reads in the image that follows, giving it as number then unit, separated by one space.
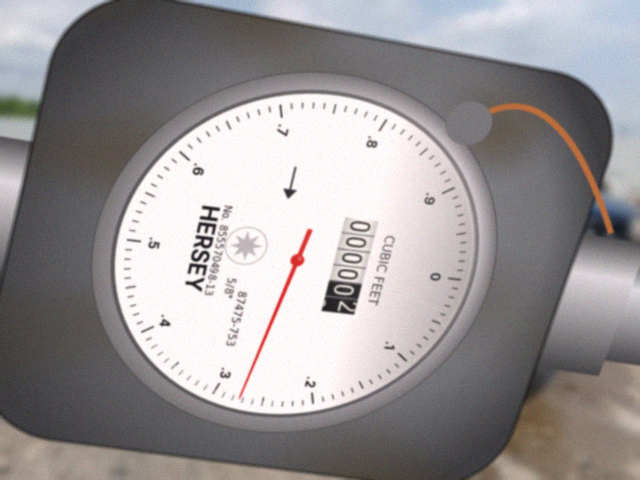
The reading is 2.27 ft³
